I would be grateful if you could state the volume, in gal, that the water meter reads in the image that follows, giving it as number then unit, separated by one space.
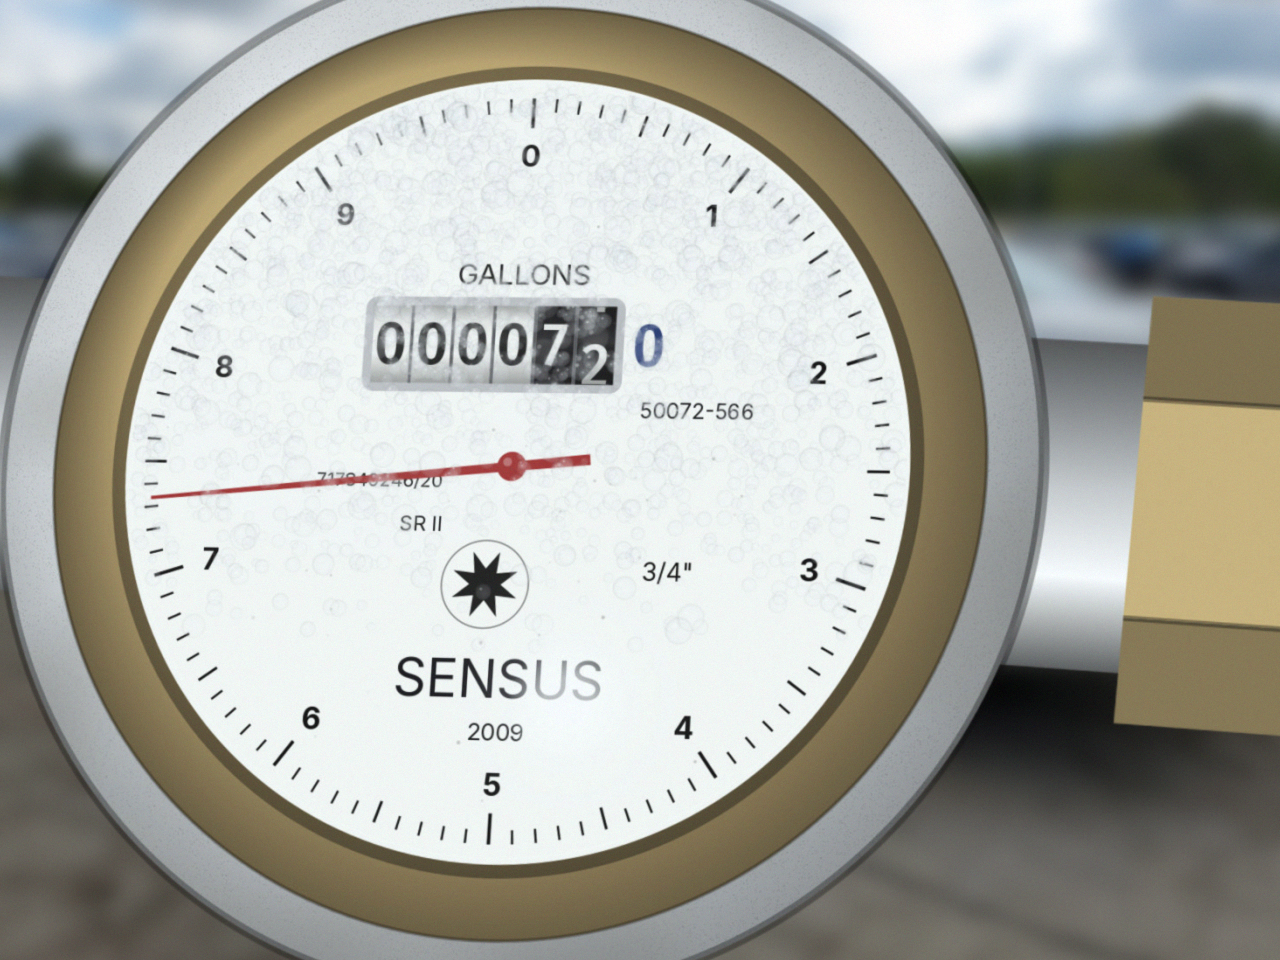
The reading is 717.3 gal
